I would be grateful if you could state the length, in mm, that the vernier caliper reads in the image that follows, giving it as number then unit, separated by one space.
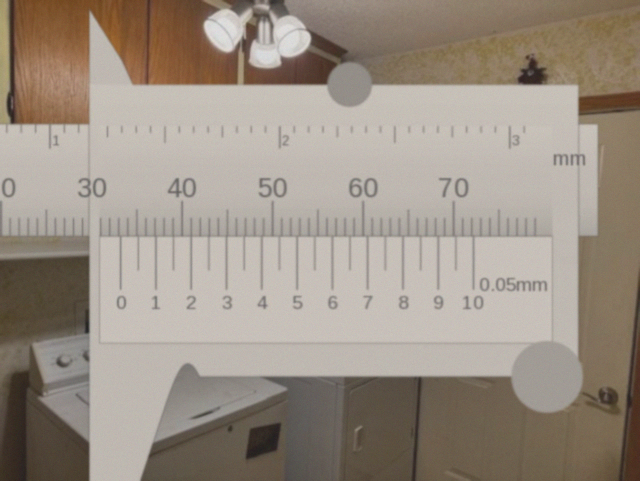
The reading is 33.2 mm
